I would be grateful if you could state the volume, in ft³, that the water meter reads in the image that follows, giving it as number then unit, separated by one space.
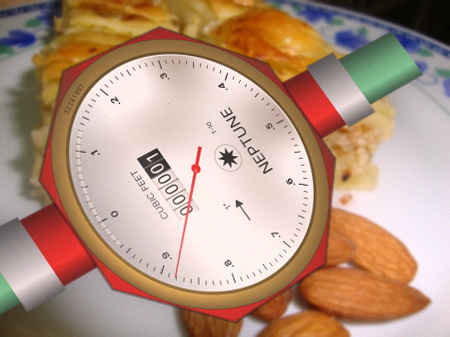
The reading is 0.88 ft³
